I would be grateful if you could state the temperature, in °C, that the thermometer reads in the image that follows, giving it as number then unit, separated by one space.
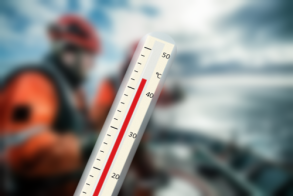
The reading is 43 °C
